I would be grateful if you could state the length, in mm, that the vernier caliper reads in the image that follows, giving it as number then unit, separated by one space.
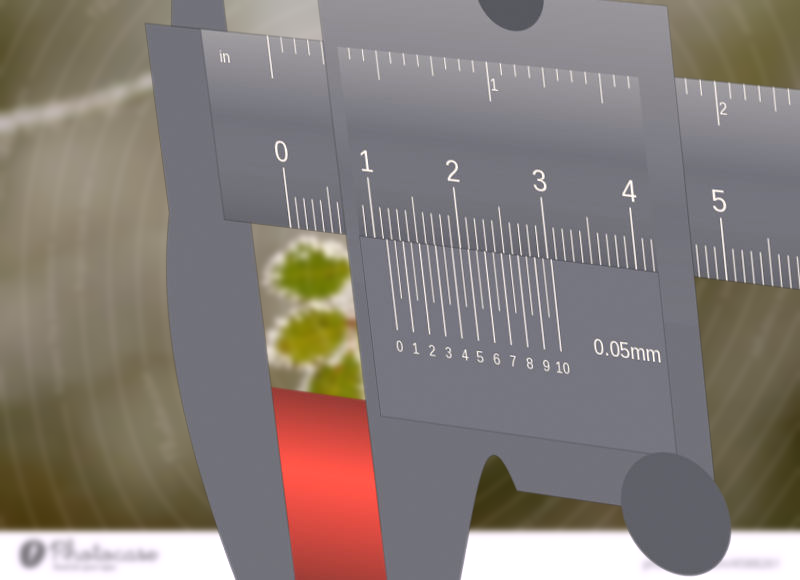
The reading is 11.4 mm
